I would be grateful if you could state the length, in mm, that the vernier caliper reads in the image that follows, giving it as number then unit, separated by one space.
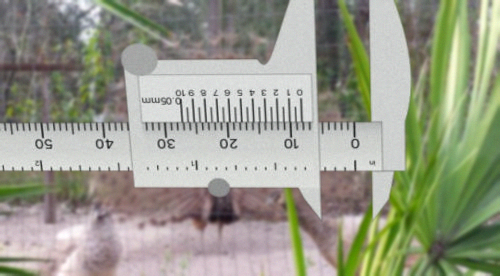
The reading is 8.2 mm
